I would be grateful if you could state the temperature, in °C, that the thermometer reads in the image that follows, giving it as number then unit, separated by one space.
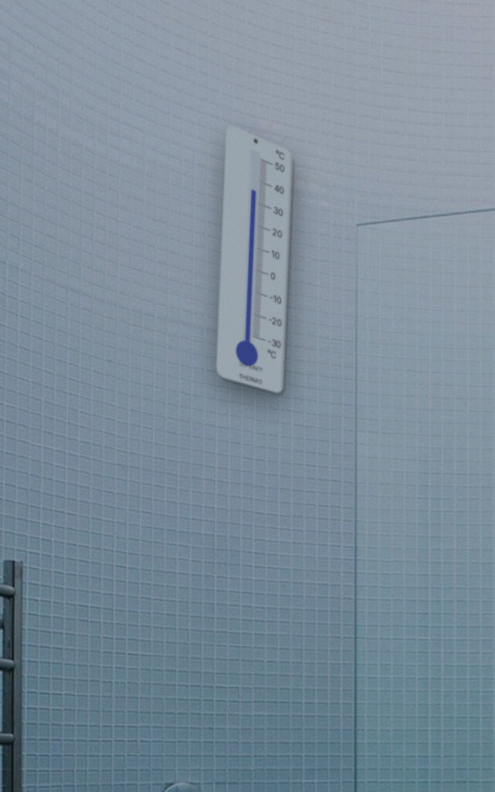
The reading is 35 °C
